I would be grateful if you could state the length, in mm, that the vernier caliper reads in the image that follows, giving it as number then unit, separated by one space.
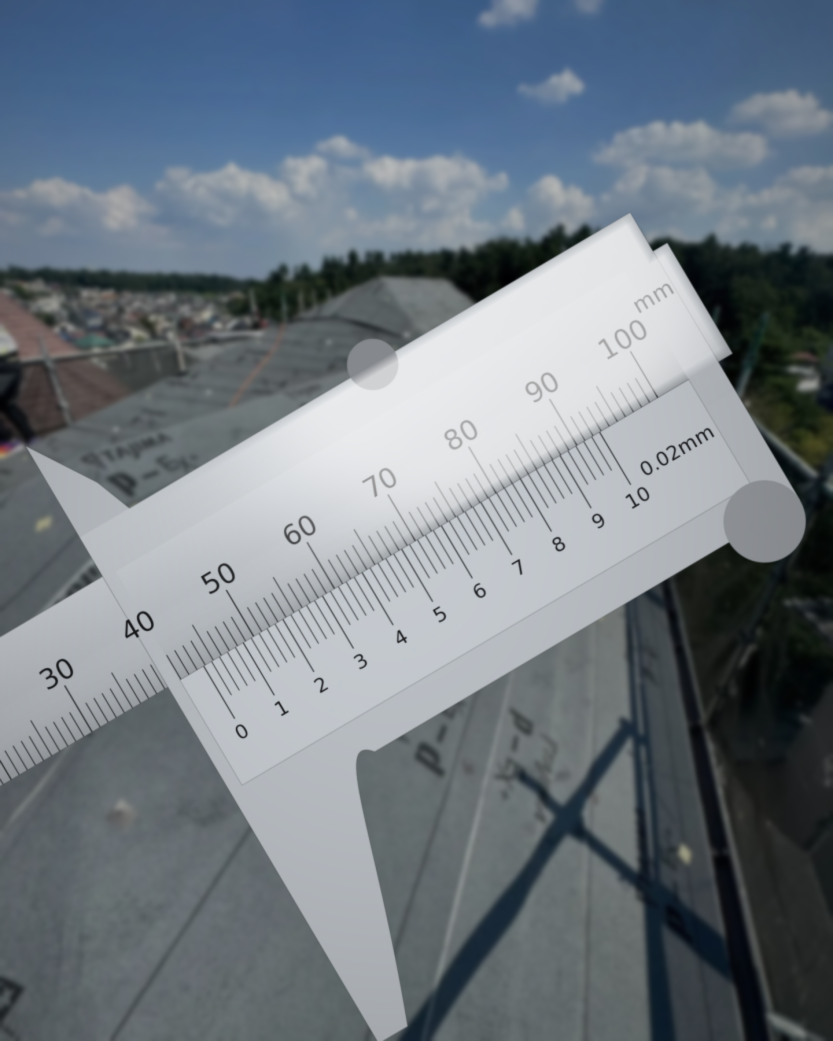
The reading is 43.8 mm
